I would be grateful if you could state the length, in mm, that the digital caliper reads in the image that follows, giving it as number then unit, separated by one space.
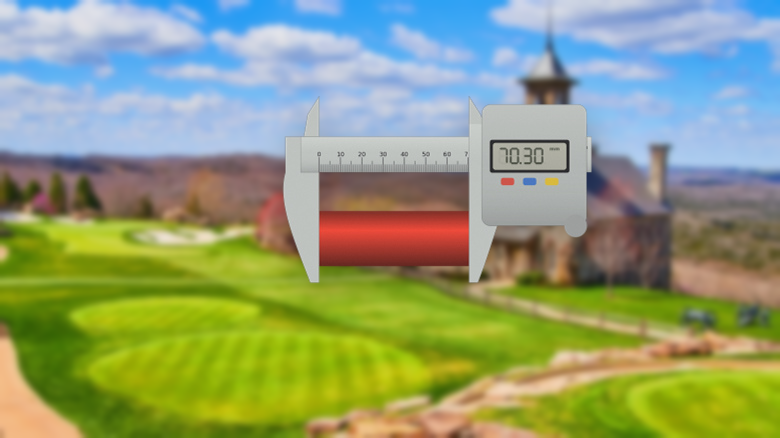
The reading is 70.30 mm
